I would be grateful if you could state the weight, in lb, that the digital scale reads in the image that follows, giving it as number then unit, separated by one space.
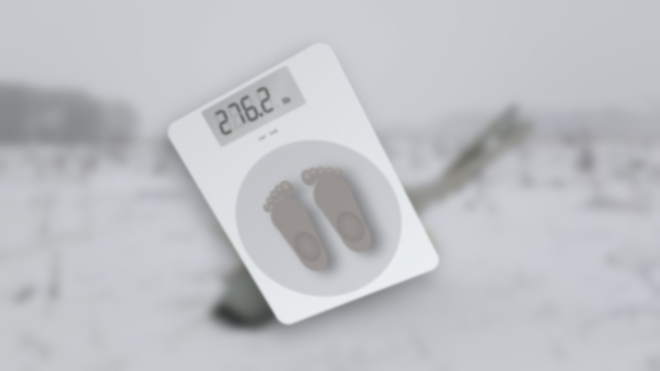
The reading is 276.2 lb
